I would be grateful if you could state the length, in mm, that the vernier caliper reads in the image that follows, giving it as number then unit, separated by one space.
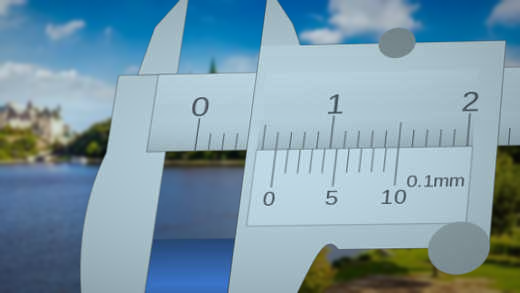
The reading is 6.0 mm
